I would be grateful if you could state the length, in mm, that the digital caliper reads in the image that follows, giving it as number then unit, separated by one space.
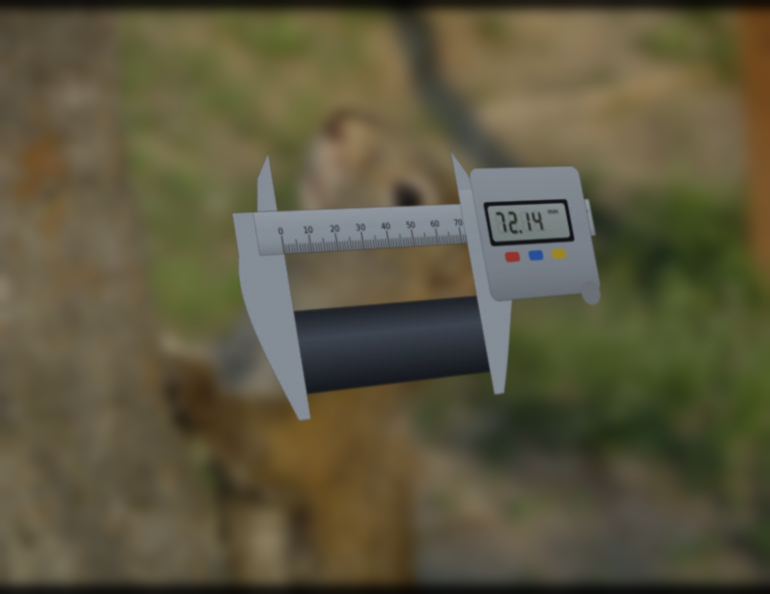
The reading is 72.14 mm
